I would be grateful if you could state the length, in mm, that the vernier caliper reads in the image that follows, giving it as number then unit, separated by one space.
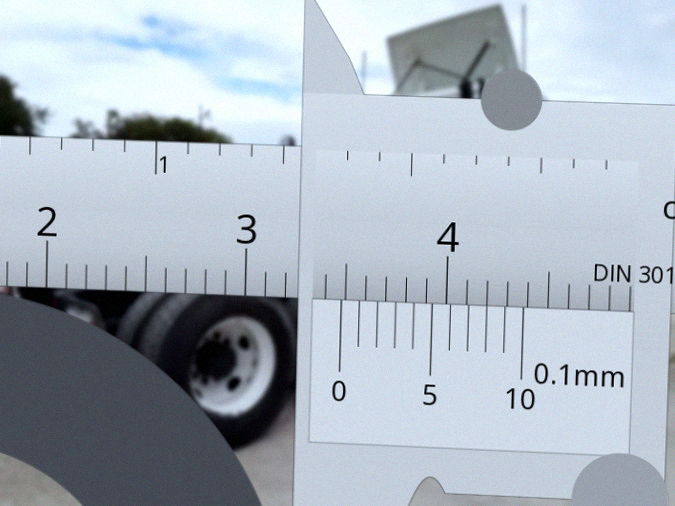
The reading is 34.8 mm
